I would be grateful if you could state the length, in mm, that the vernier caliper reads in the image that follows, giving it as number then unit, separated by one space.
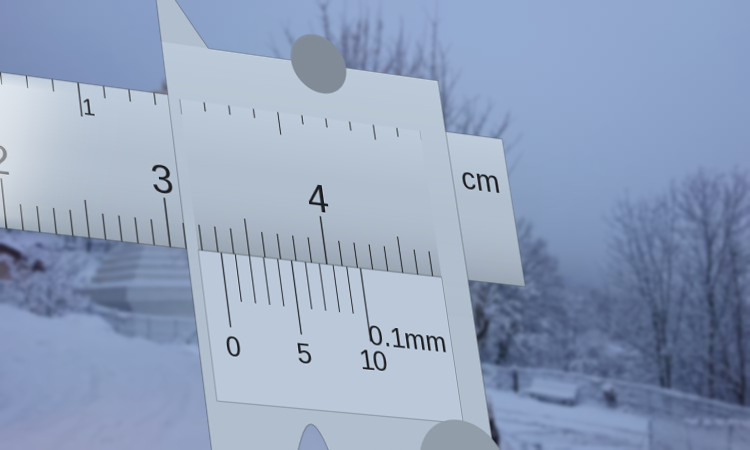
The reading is 33.2 mm
